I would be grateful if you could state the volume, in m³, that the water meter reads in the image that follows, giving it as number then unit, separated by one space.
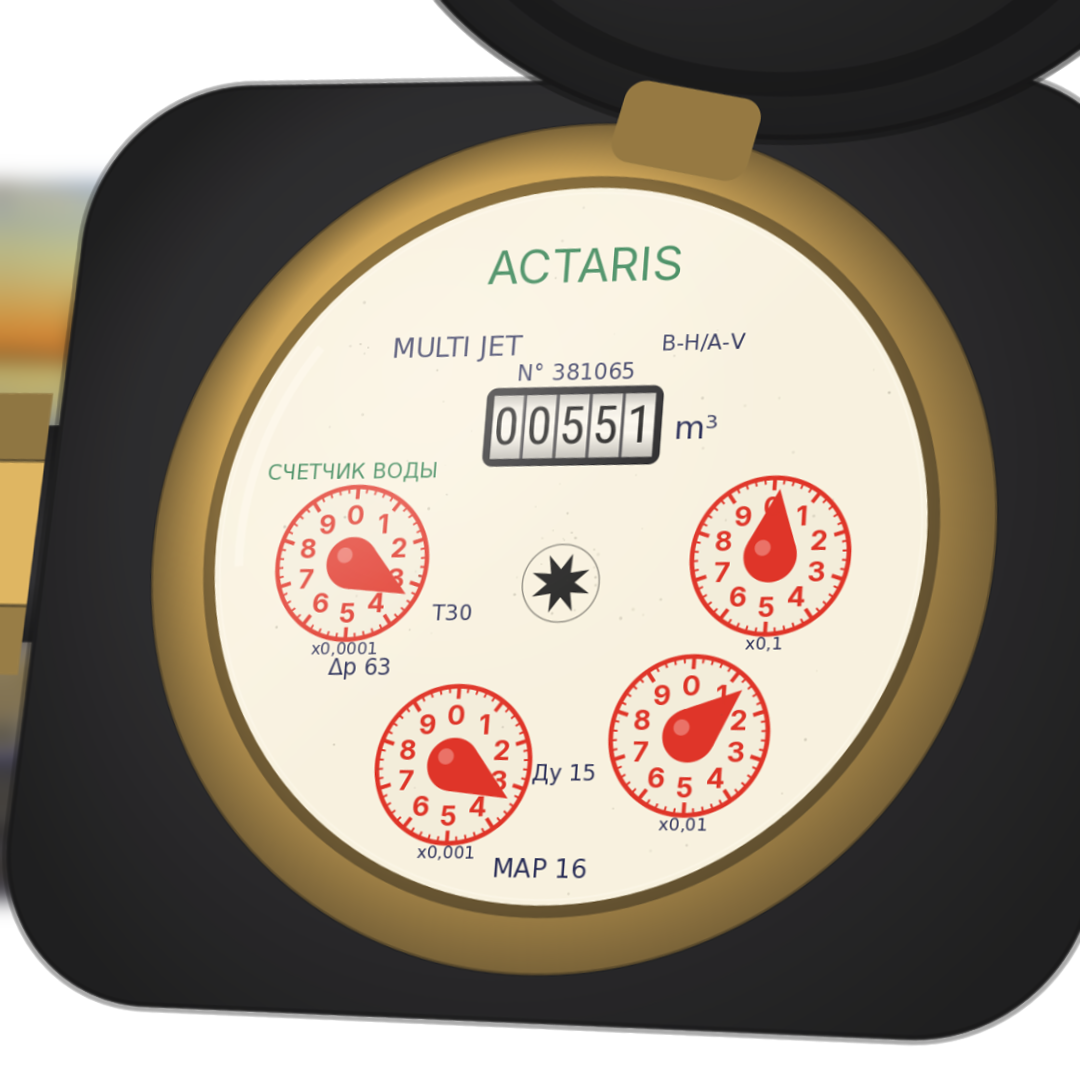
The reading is 551.0133 m³
